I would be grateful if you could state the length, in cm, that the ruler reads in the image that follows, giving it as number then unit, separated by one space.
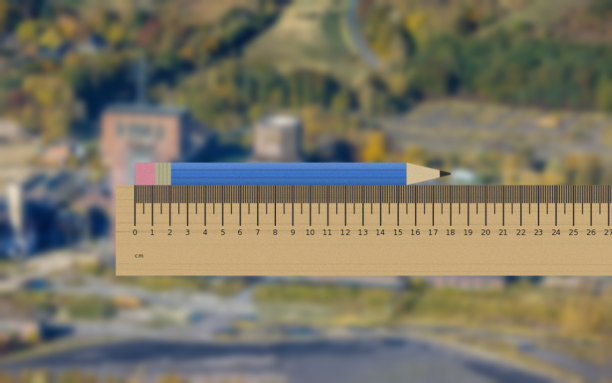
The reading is 18 cm
